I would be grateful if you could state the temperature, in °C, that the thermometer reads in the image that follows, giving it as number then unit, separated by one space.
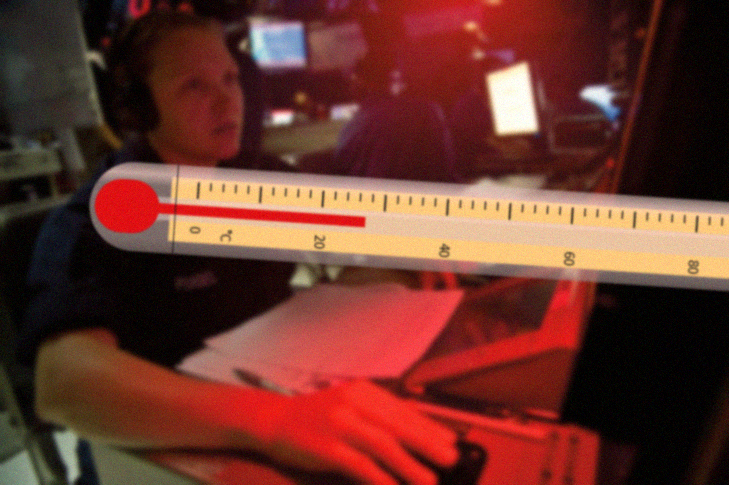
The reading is 27 °C
